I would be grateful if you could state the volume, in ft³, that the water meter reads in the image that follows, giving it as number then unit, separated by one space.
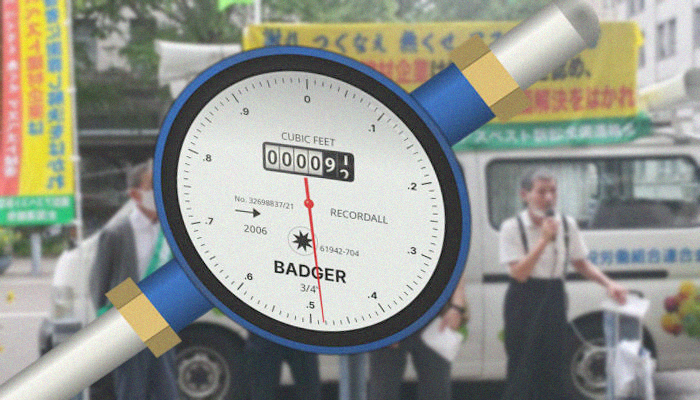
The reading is 91.48 ft³
